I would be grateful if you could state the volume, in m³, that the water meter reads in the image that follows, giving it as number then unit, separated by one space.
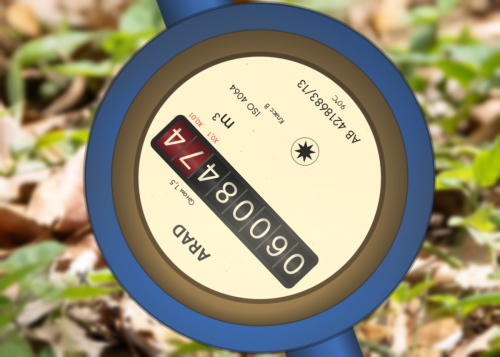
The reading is 60084.74 m³
